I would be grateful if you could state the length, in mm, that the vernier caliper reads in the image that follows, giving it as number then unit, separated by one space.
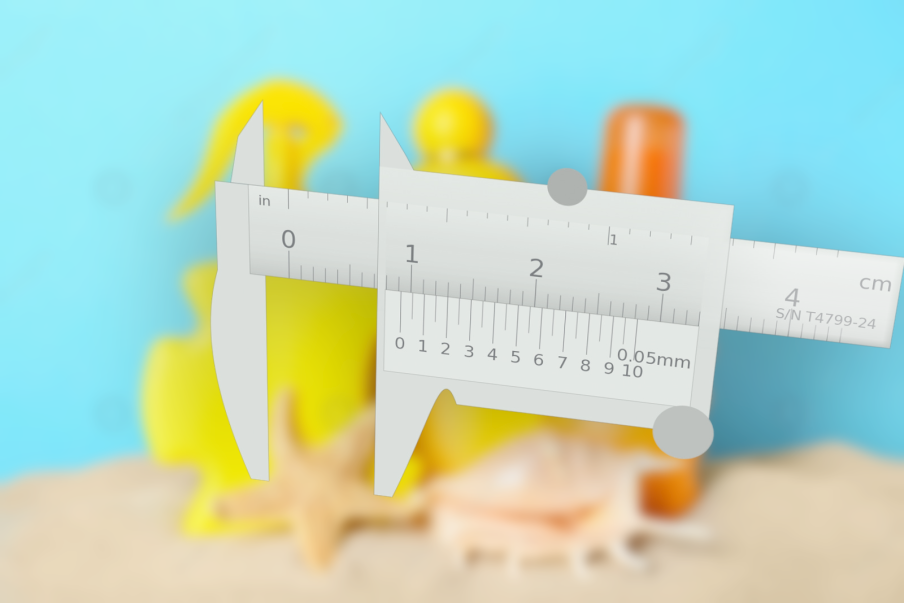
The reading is 9.2 mm
